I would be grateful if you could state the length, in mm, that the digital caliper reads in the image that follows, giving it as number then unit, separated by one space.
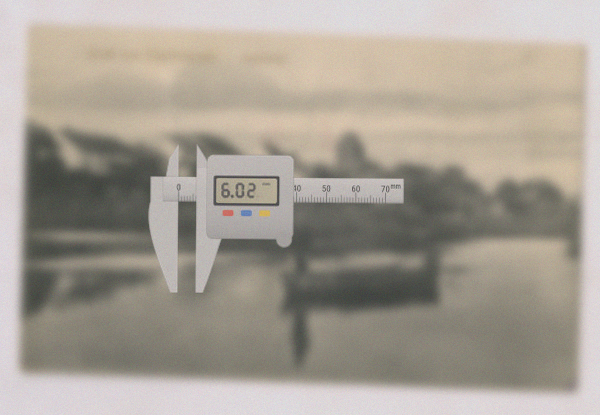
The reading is 6.02 mm
